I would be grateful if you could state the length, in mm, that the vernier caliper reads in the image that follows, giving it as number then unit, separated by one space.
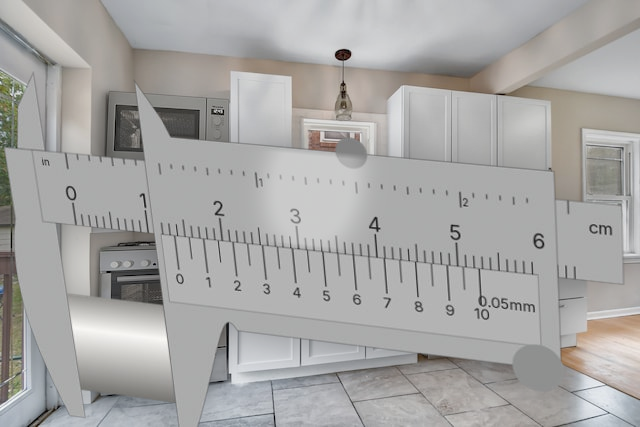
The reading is 13.6 mm
